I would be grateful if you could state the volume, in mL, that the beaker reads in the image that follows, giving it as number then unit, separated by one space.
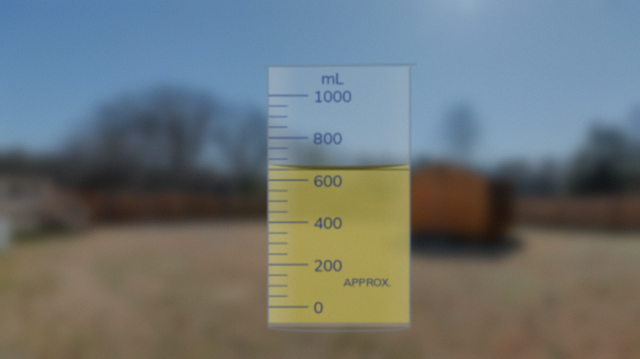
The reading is 650 mL
